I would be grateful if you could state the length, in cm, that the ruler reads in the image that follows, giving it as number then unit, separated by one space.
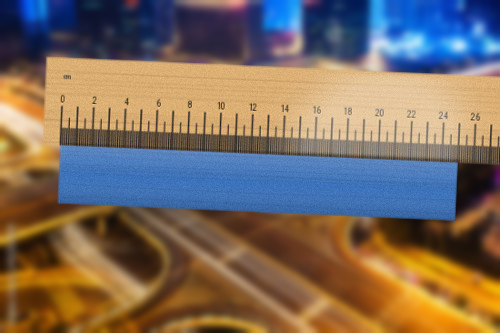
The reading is 25 cm
